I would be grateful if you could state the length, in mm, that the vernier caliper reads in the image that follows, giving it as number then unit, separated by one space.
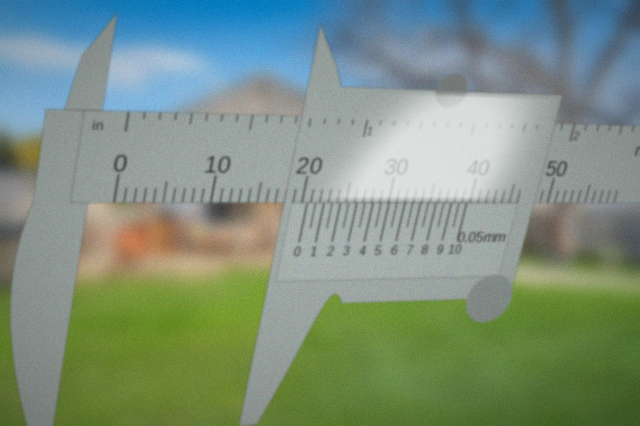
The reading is 20.6 mm
